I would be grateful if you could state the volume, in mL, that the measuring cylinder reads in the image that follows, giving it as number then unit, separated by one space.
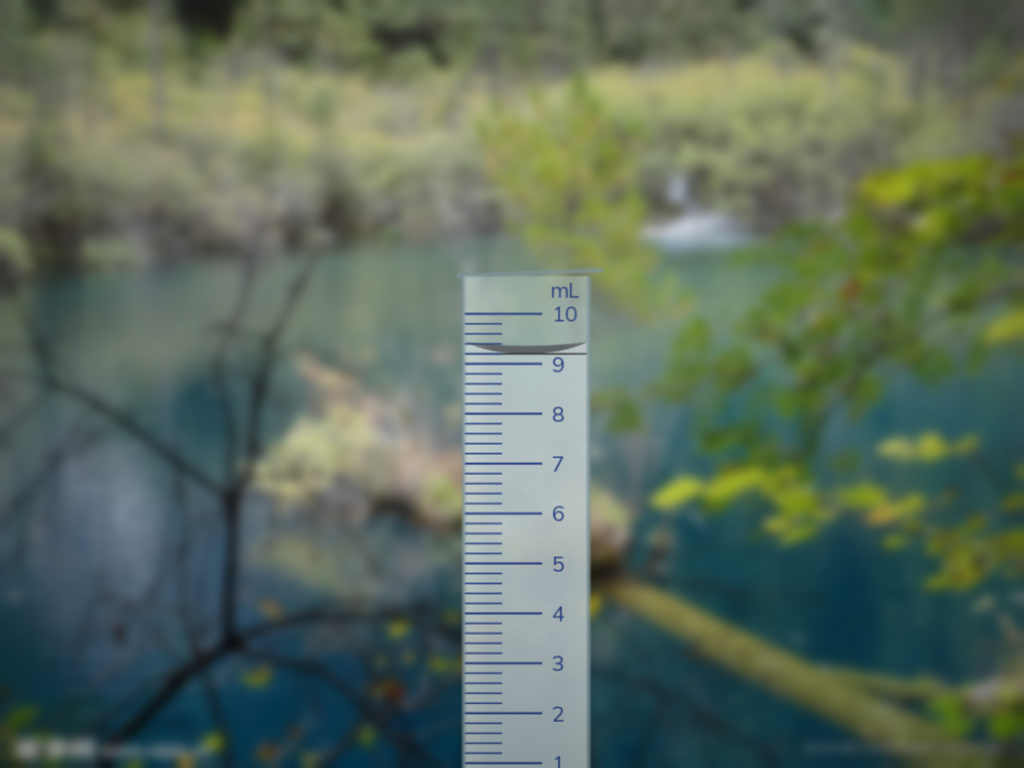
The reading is 9.2 mL
